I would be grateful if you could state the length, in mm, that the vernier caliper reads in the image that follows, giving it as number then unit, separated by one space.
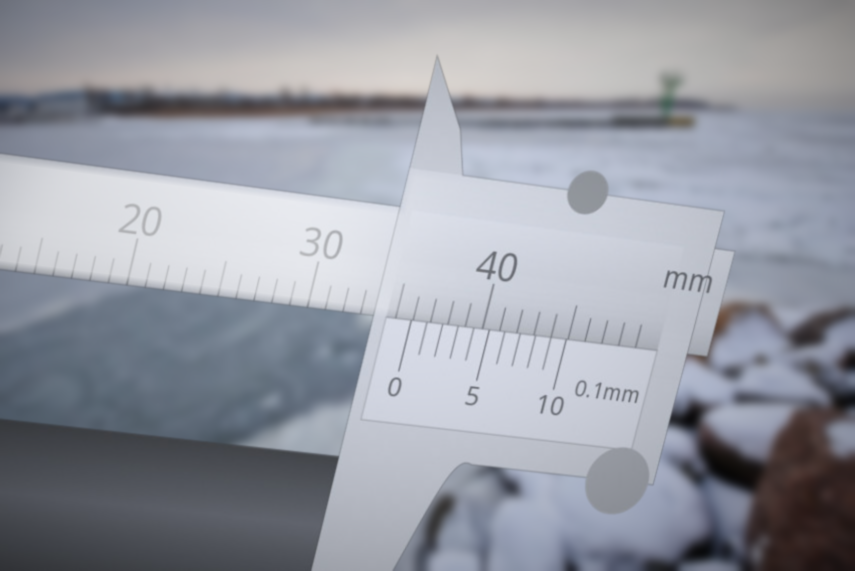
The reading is 35.9 mm
